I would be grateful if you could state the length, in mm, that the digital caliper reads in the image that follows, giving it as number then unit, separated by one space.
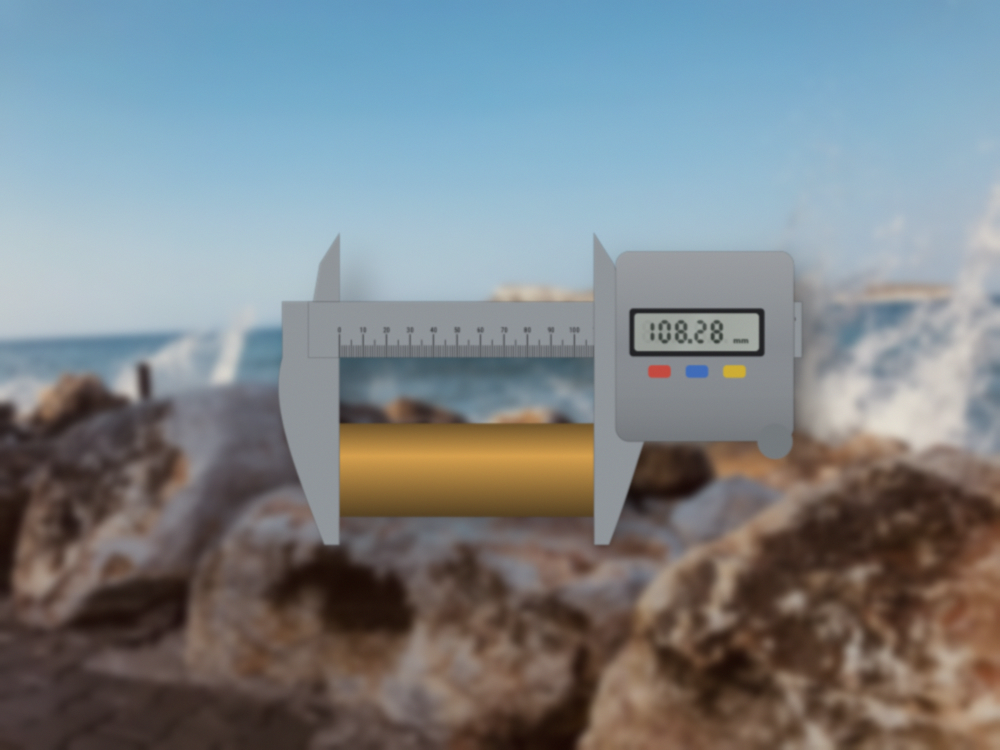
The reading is 108.28 mm
